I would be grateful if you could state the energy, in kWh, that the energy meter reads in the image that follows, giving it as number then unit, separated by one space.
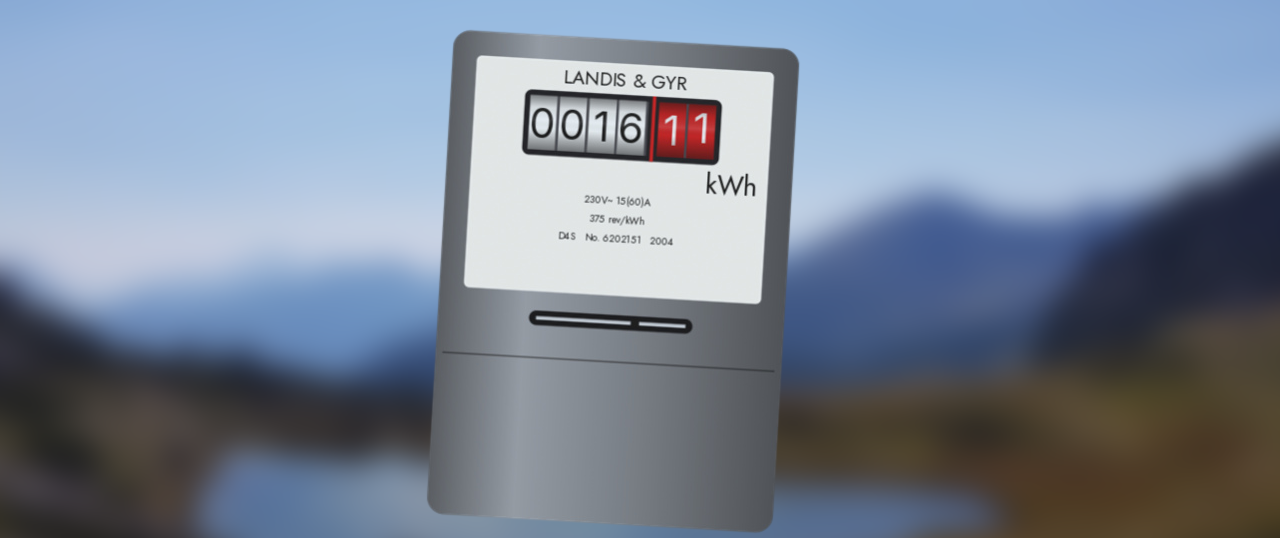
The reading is 16.11 kWh
